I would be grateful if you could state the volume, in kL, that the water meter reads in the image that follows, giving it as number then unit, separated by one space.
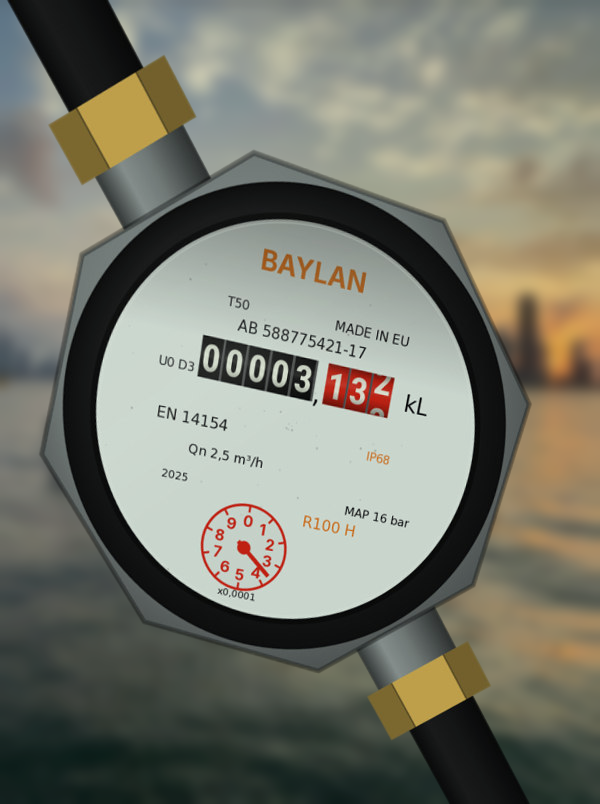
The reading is 3.1323 kL
